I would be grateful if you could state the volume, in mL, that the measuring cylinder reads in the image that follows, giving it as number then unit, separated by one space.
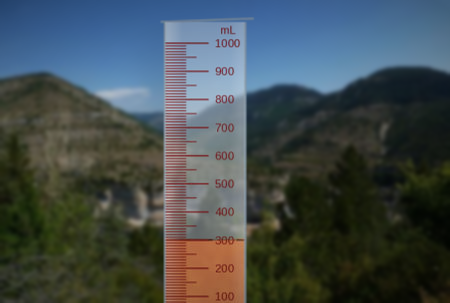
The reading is 300 mL
